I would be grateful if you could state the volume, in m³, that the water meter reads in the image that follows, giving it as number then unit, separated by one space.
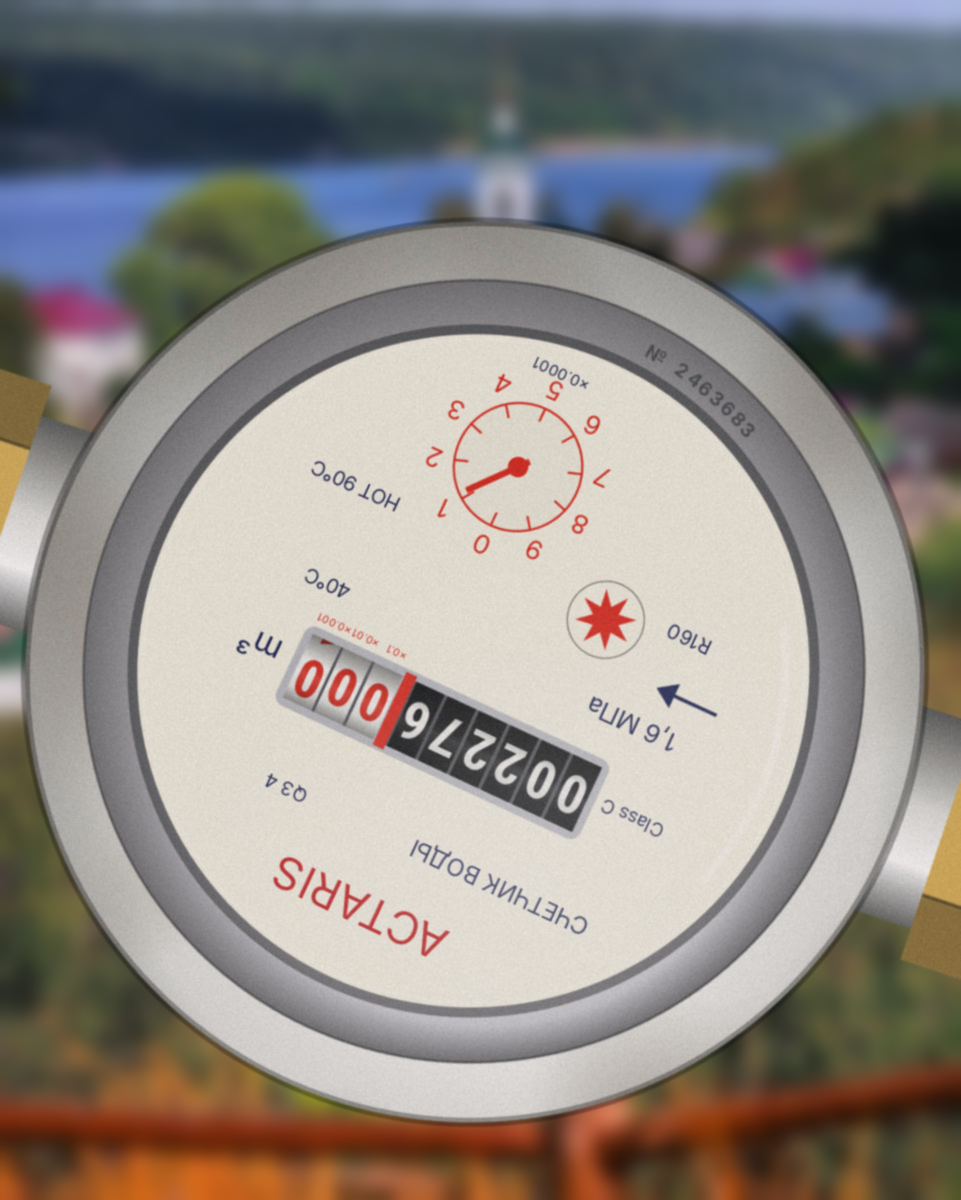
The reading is 2276.0001 m³
